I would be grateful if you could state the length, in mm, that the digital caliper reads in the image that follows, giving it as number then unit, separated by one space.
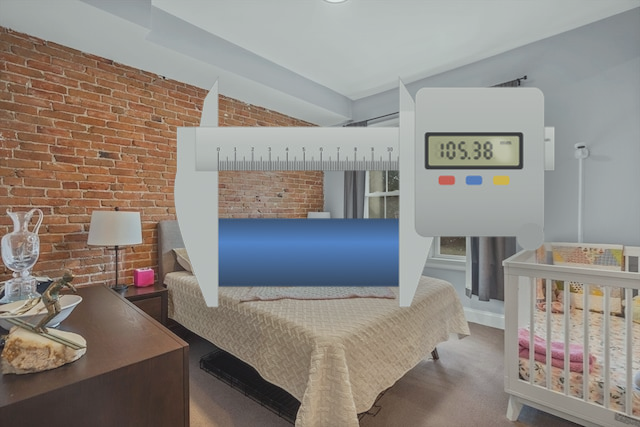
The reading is 105.38 mm
